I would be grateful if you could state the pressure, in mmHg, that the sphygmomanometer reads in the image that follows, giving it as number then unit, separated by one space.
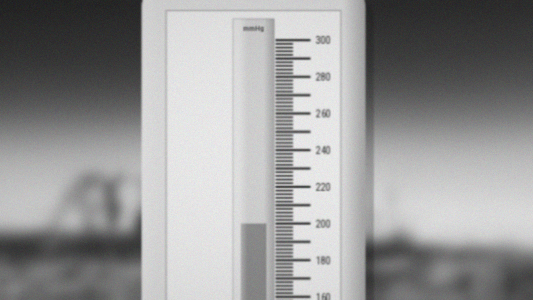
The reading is 200 mmHg
